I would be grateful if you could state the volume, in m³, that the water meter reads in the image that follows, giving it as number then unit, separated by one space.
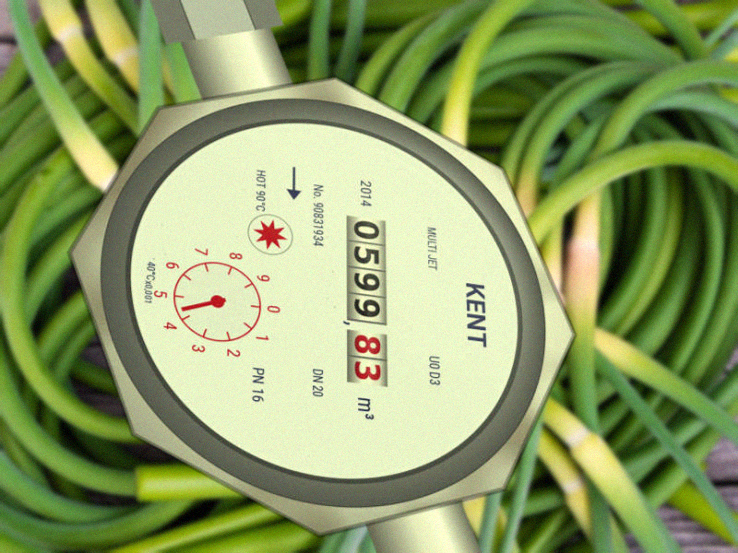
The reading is 599.834 m³
